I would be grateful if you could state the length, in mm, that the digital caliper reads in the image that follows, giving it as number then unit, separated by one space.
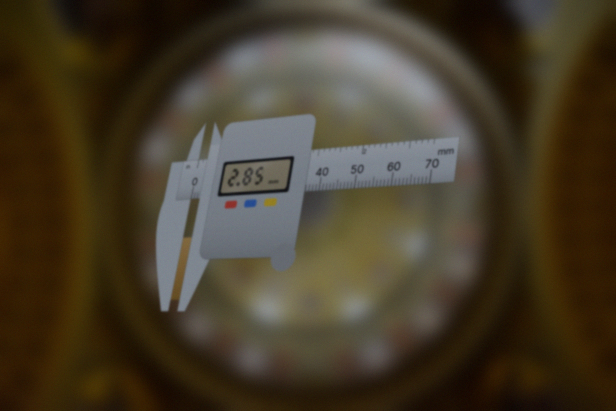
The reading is 2.85 mm
